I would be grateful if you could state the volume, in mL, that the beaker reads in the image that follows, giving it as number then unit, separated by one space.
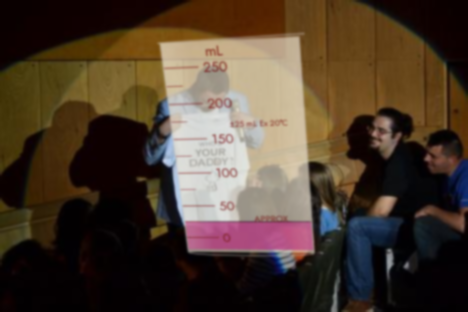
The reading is 25 mL
